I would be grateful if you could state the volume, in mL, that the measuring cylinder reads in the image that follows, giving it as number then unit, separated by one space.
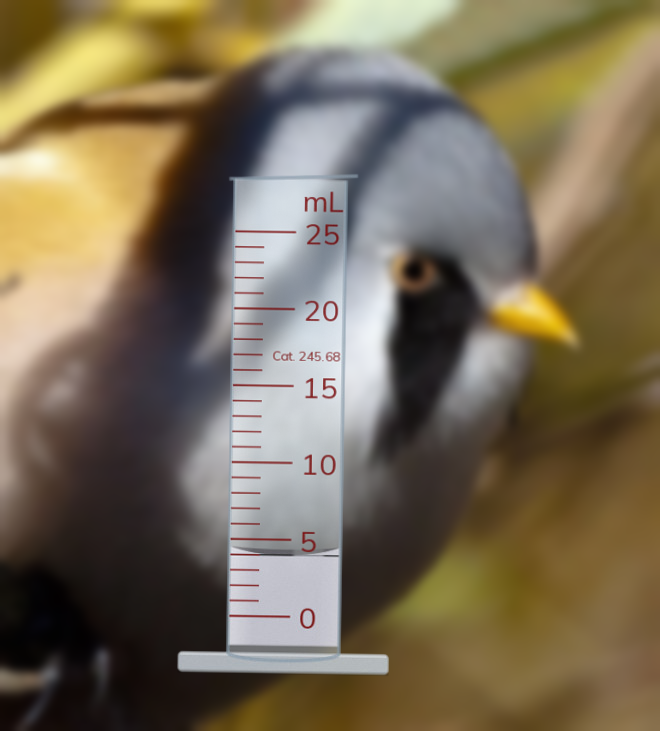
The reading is 4 mL
